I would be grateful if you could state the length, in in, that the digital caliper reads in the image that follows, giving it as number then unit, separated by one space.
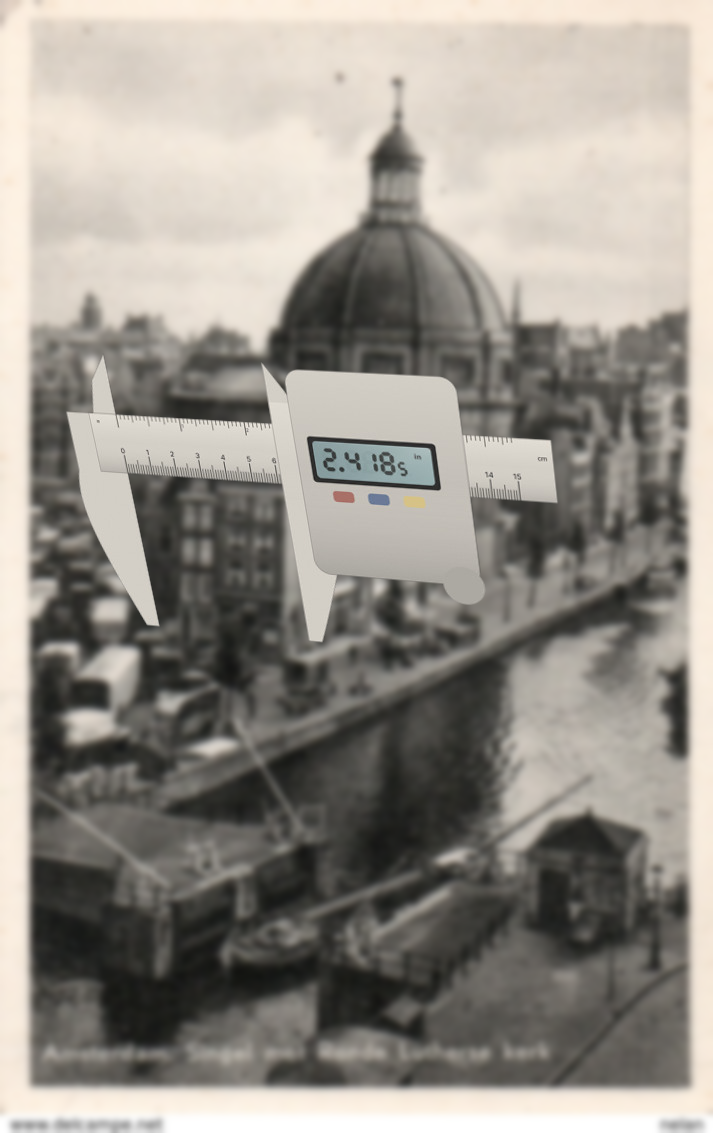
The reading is 2.4185 in
